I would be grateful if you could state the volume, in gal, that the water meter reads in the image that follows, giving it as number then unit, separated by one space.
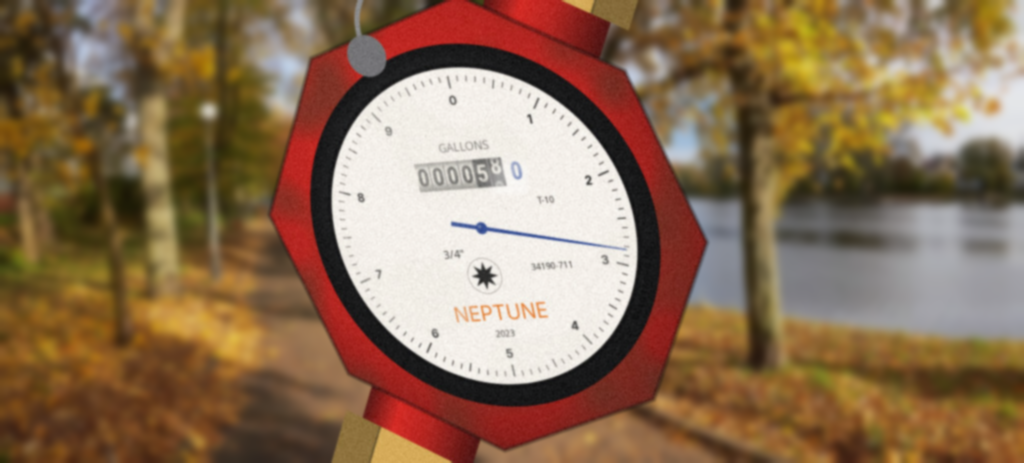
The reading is 582.8 gal
